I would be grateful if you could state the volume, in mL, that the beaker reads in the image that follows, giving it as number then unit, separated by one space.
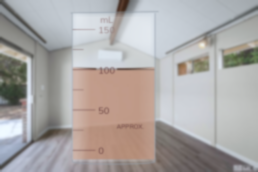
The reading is 100 mL
